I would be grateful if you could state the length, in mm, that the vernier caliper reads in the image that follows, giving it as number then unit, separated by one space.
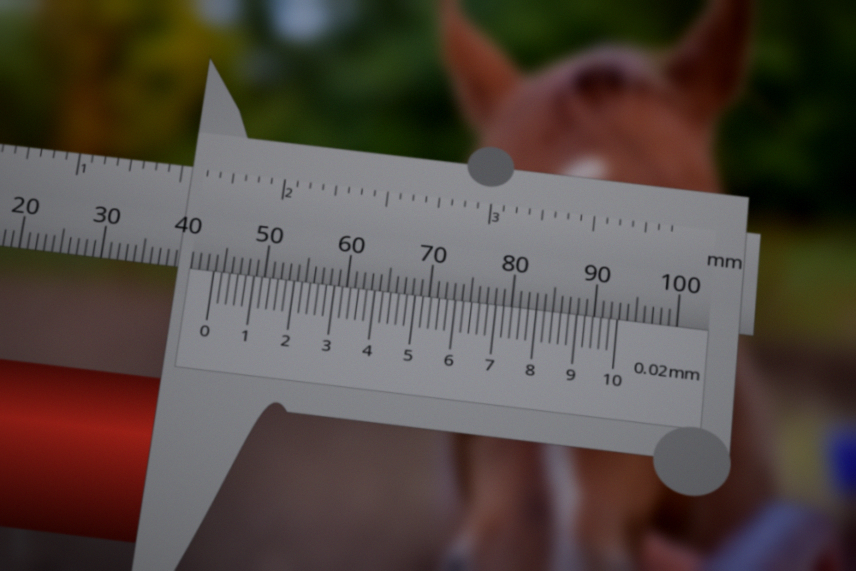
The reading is 43.8 mm
